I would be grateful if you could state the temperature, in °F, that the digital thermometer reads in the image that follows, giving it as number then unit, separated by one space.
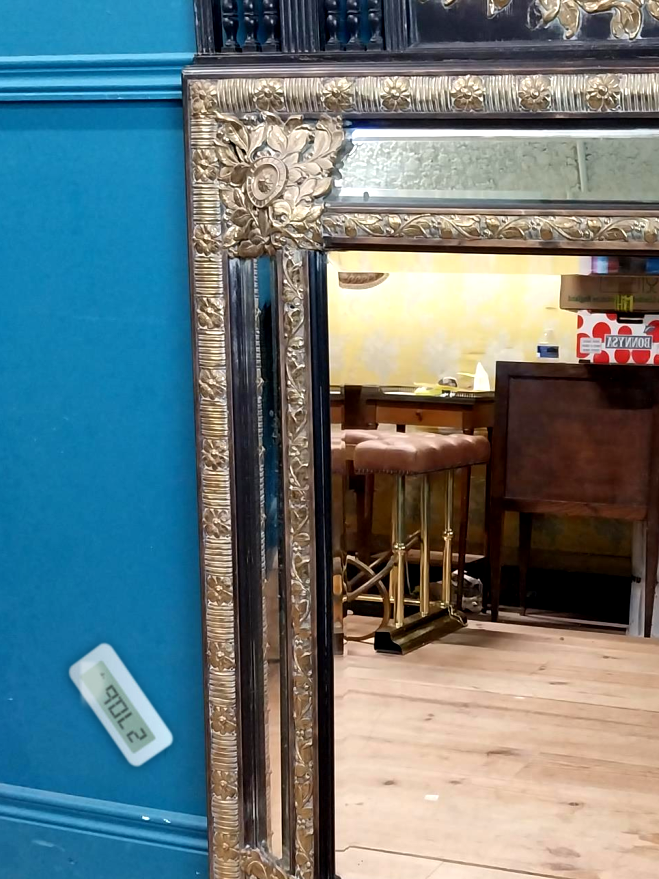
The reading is 270.6 °F
